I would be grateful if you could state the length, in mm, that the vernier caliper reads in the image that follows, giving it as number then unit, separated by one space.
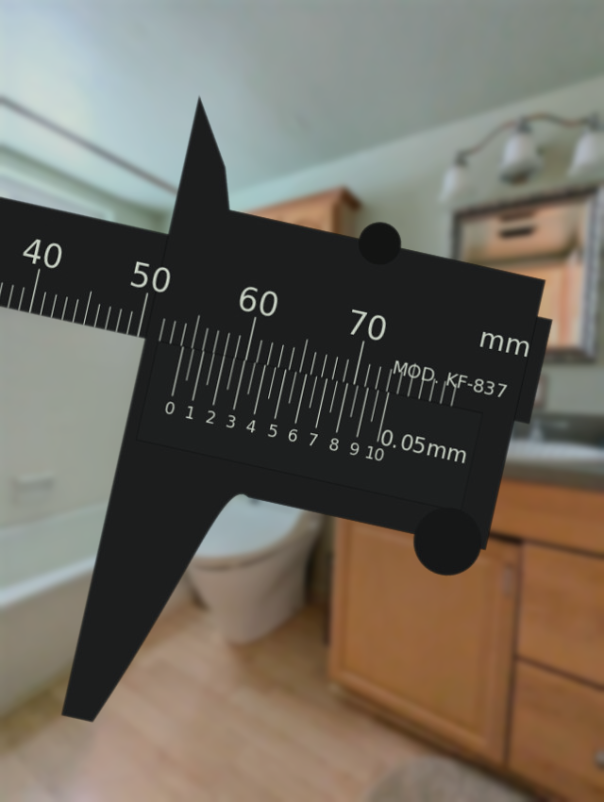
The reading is 54.2 mm
